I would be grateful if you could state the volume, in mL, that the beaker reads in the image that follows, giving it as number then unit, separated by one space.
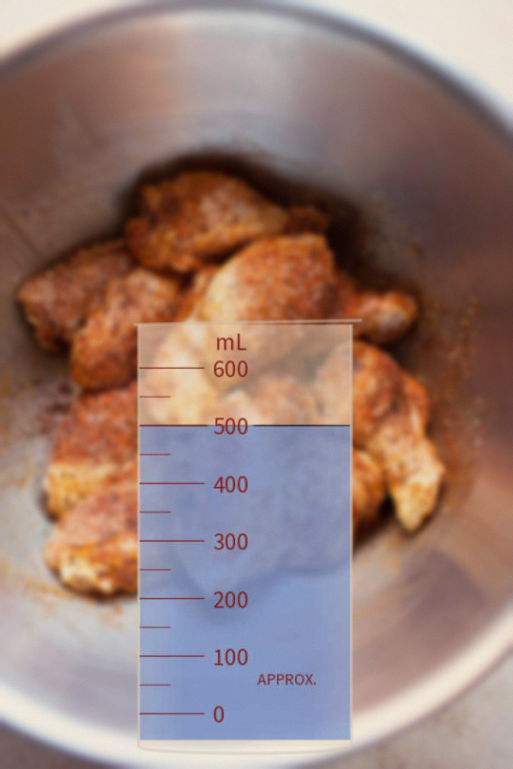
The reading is 500 mL
